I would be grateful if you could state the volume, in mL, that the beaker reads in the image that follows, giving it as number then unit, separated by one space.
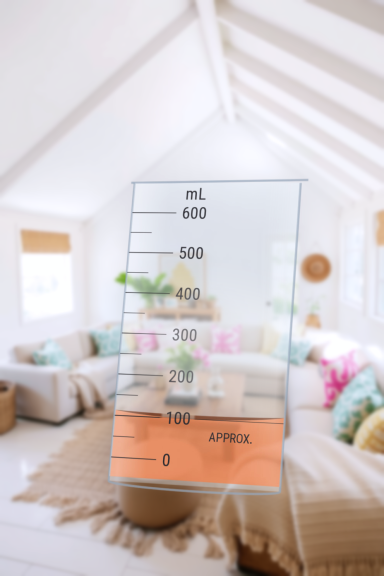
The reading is 100 mL
